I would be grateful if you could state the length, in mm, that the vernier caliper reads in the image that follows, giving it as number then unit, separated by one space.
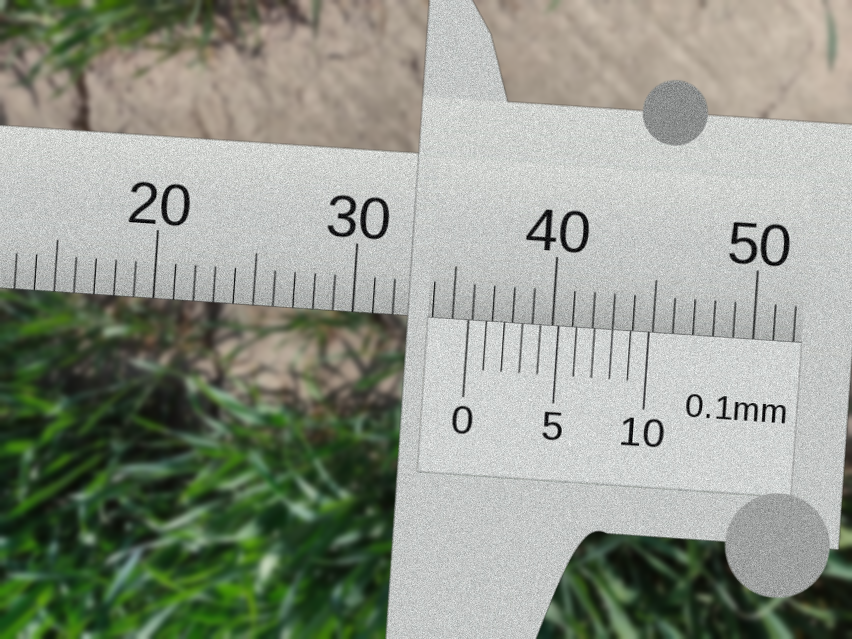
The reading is 35.8 mm
